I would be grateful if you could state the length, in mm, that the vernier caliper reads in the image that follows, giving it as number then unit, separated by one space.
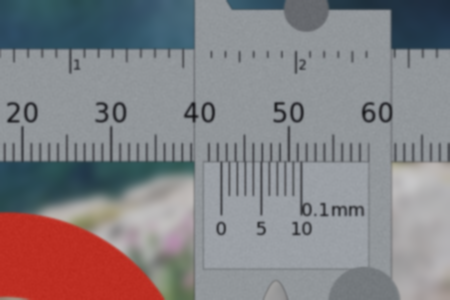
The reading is 42.4 mm
